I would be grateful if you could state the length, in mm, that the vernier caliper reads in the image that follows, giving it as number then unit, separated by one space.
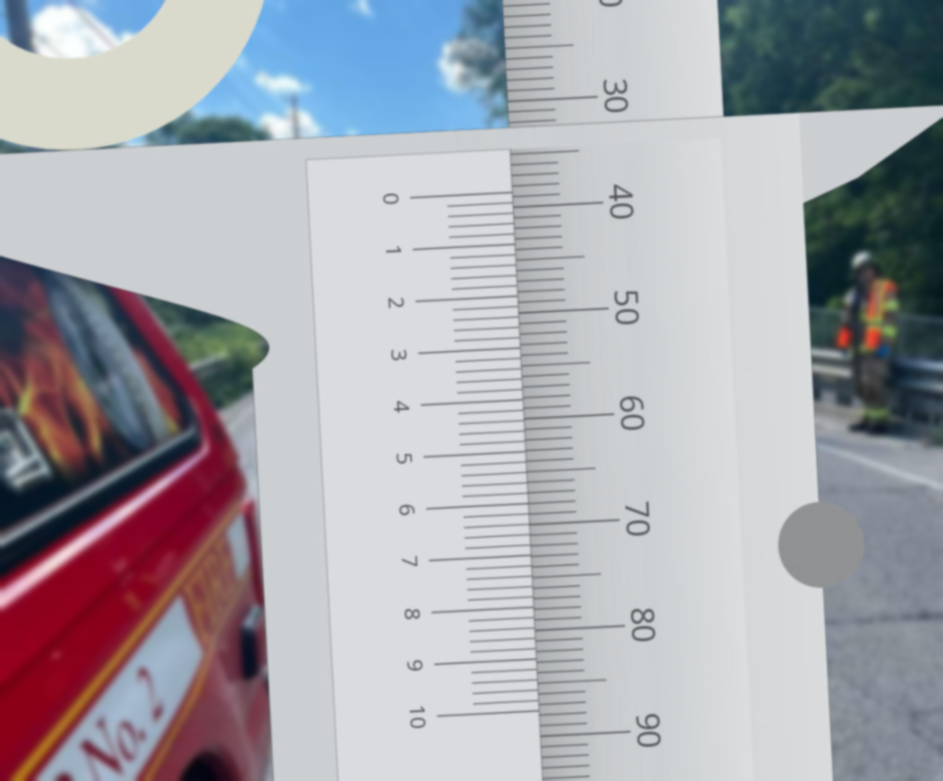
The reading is 38.6 mm
